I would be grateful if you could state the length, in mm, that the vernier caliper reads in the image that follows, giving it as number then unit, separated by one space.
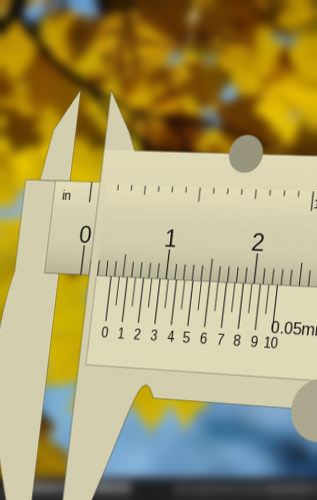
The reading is 3.6 mm
